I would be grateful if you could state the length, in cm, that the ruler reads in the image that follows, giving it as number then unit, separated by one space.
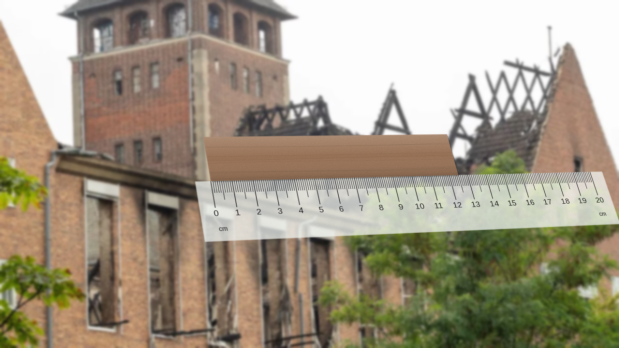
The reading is 12.5 cm
